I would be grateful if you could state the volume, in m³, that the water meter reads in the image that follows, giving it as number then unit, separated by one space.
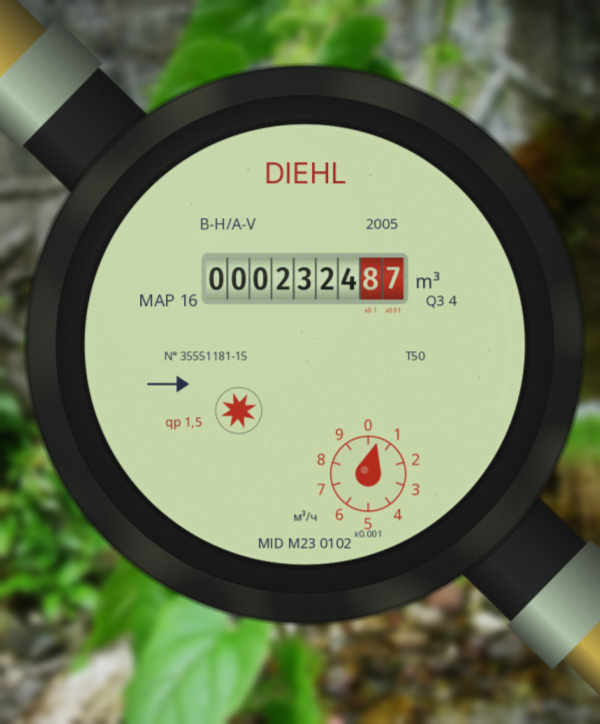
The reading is 2324.870 m³
